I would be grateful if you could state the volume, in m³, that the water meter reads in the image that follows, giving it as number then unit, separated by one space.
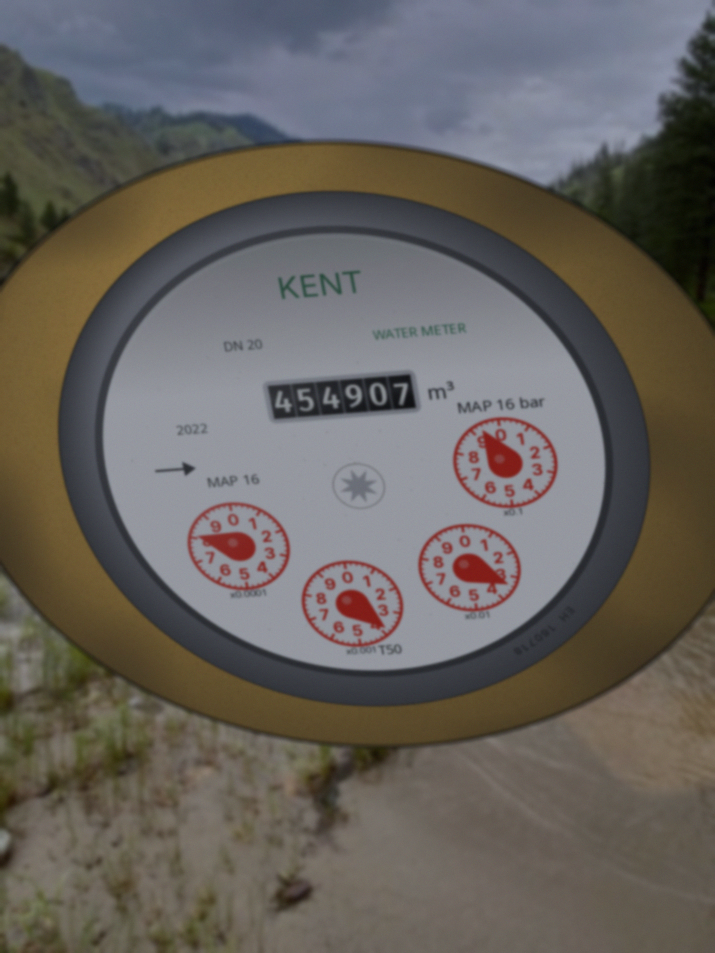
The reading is 454906.9338 m³
